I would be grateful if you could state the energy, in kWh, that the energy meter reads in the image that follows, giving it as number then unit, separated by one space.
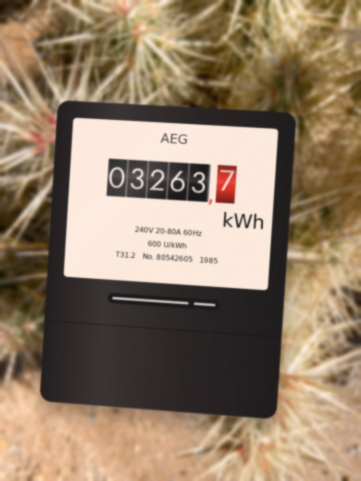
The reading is 3263.7 kWh
